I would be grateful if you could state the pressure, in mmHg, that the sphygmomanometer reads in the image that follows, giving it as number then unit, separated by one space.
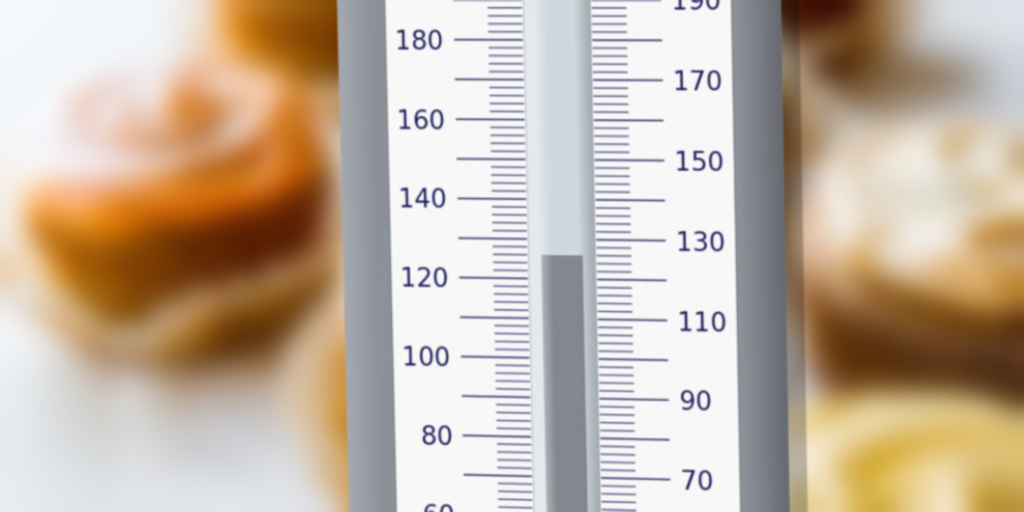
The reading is 126 mmHg
